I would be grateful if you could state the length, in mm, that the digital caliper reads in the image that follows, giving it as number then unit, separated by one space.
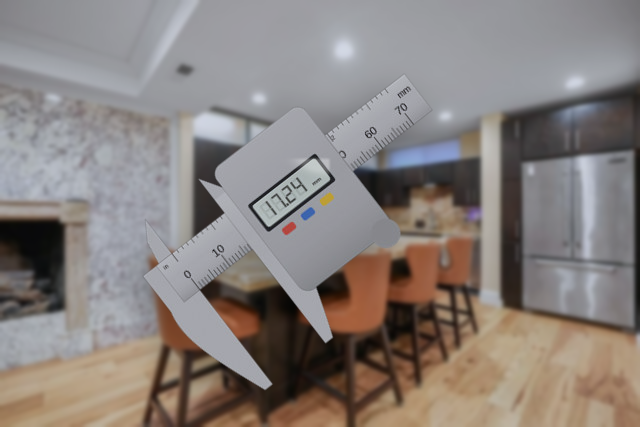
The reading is 17.24 mm
